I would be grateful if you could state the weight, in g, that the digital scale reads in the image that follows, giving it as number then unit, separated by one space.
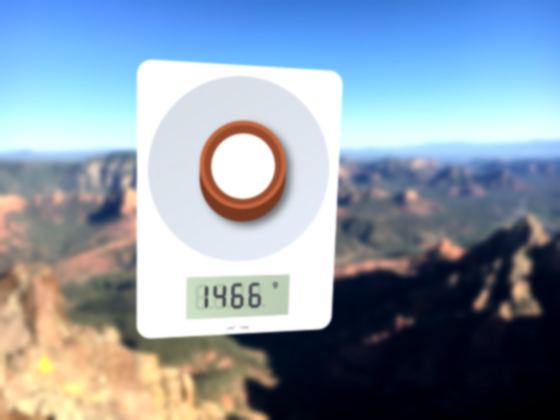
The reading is 1466 g
